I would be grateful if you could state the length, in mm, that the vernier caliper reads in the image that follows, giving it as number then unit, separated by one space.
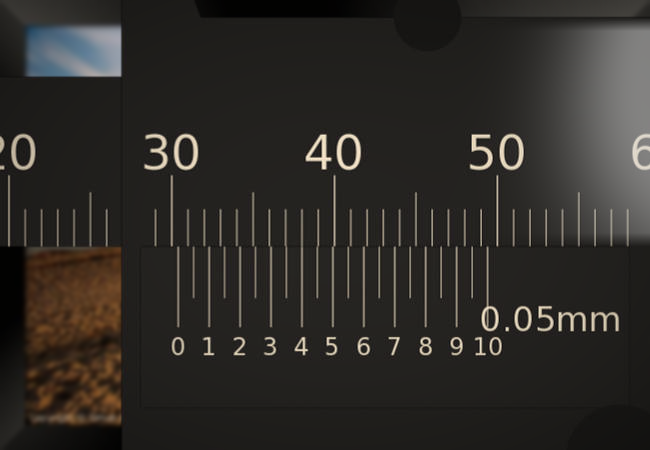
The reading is 30.4 mm
